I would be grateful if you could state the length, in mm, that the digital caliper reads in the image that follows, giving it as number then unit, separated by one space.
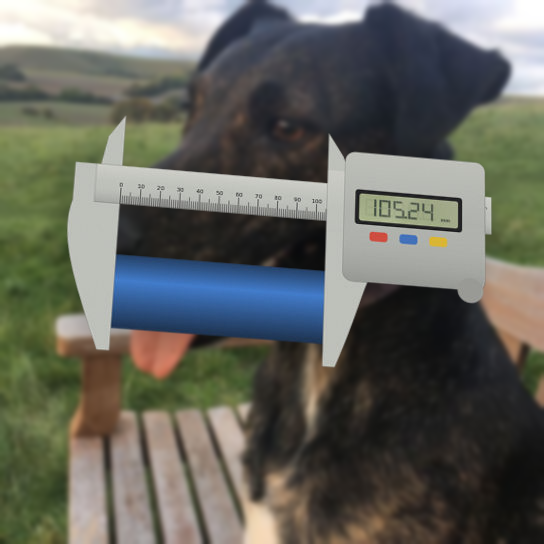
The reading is 105.24 mm
